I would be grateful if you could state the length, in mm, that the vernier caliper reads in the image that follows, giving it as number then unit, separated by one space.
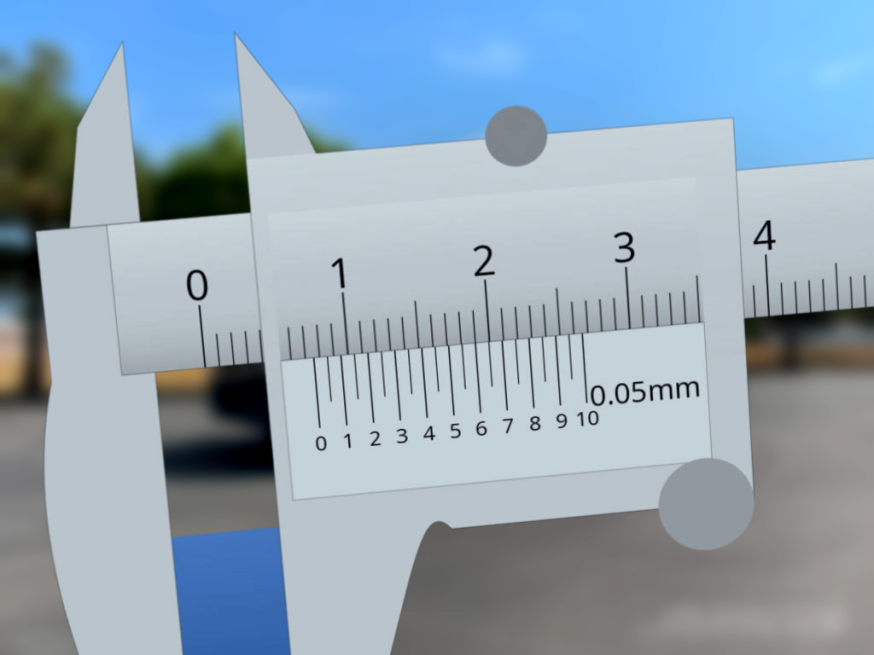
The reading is 7.6 mm
